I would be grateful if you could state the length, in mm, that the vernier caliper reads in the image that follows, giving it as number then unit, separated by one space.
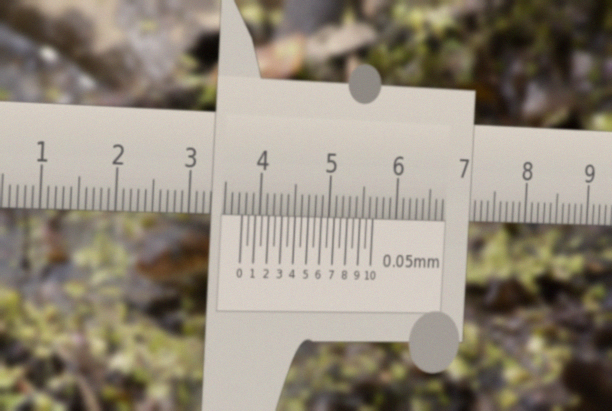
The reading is 37.5 mm
